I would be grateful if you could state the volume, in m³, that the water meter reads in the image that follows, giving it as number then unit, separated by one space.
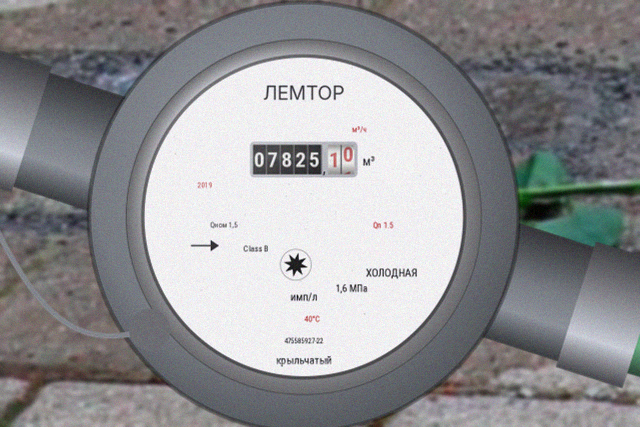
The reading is 7825.10 m³
